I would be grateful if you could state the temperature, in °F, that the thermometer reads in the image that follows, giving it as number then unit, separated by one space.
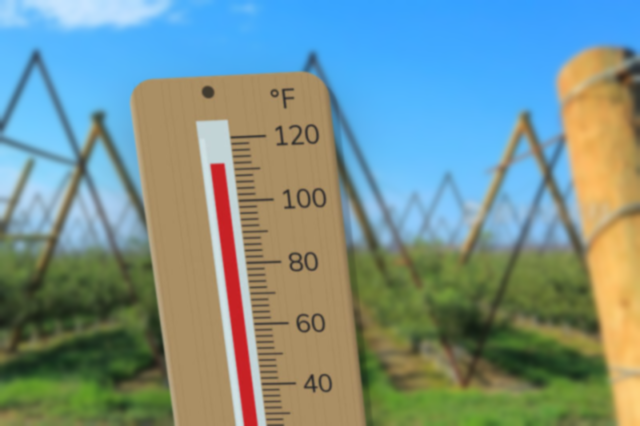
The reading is 112 °F
